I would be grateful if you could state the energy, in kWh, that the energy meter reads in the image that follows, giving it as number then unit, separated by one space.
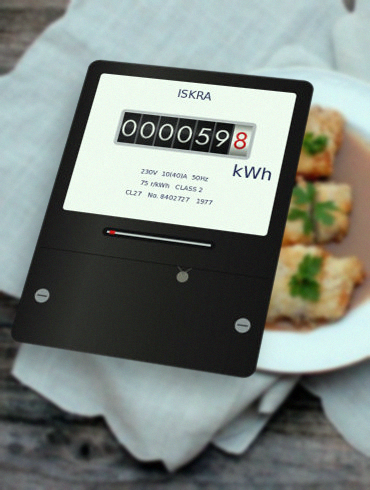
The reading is 59.8 kWh
